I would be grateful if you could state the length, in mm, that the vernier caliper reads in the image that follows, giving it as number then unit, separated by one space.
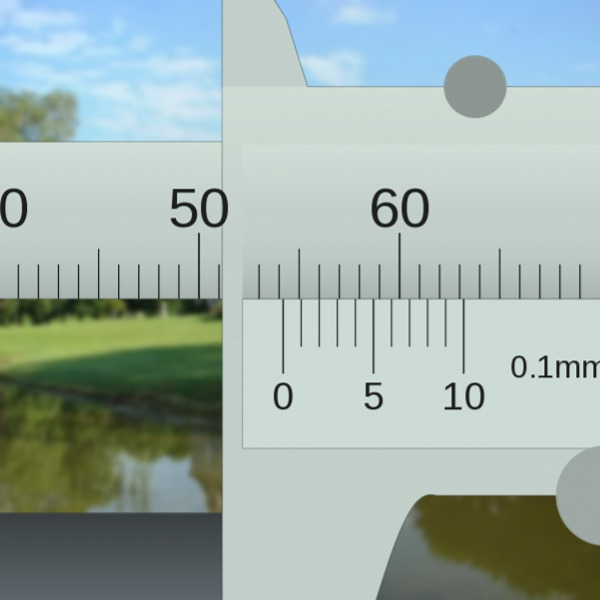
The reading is 54.2 mm
